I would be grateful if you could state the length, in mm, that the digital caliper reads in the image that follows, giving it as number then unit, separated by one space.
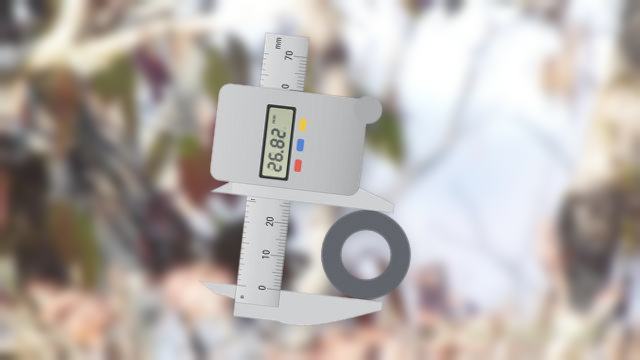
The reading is 26.82 mm
